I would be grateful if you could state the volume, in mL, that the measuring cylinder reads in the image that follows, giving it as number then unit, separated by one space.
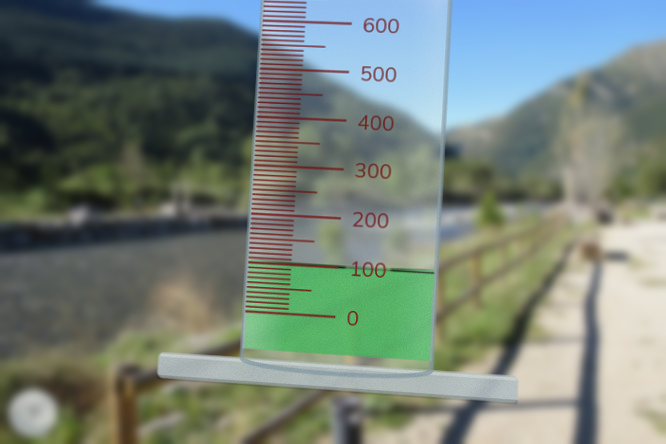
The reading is 100 mL
